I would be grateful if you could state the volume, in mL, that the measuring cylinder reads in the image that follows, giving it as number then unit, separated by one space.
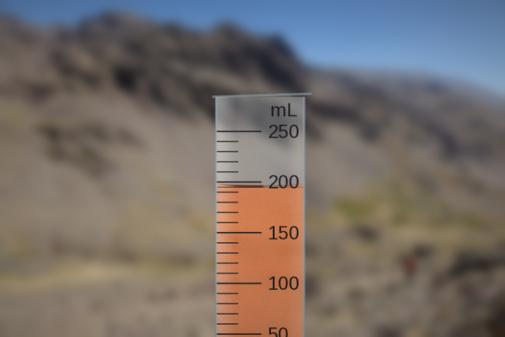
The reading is 195 mL
